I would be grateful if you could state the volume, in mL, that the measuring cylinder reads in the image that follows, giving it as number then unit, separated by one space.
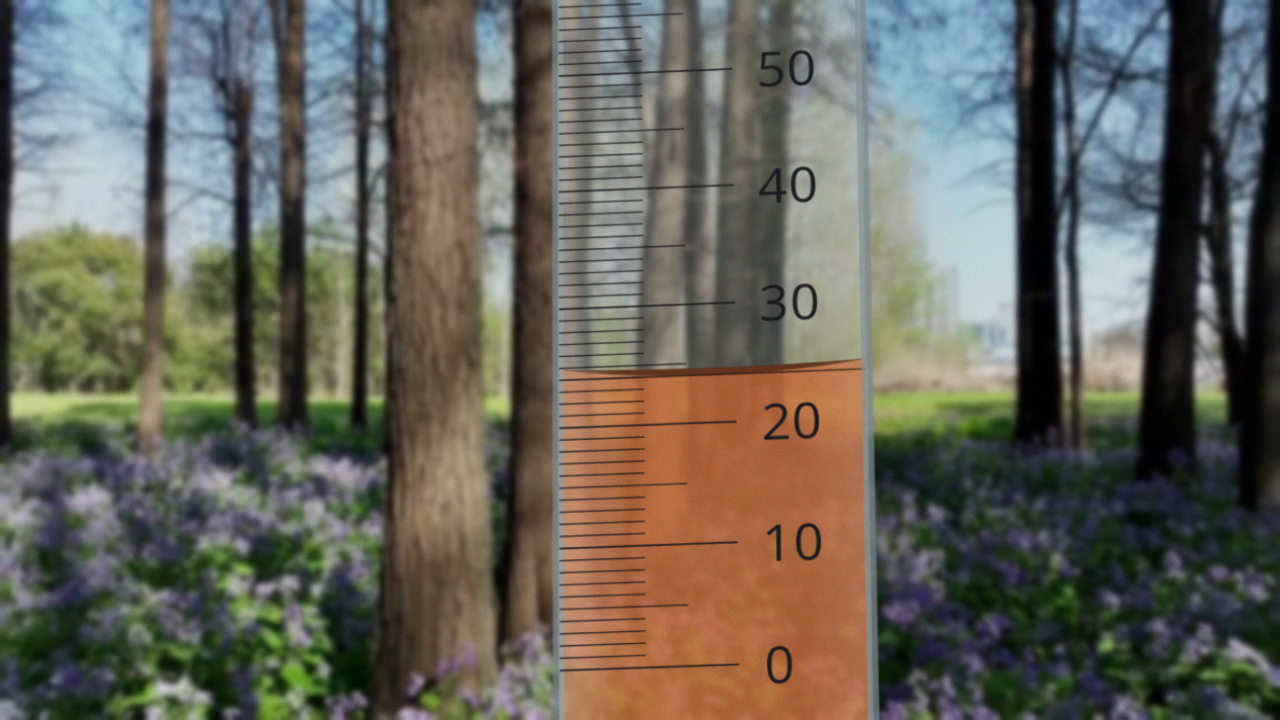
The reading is 24 mL
